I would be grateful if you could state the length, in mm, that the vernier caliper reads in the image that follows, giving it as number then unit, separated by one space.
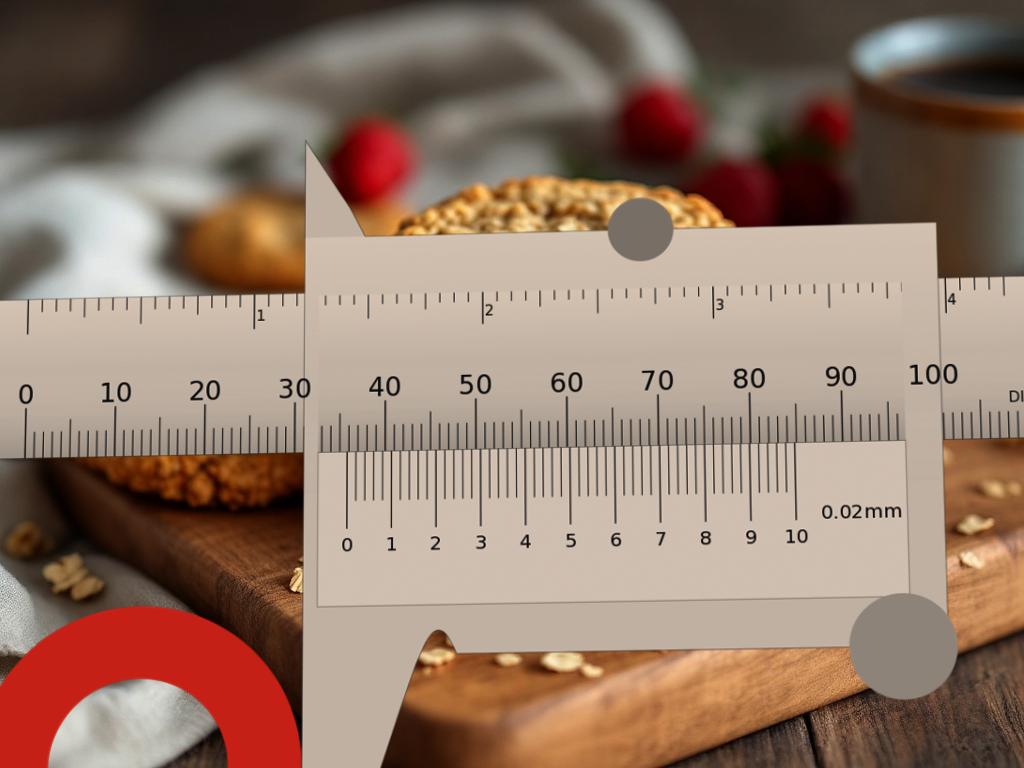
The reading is 35.8 mm
